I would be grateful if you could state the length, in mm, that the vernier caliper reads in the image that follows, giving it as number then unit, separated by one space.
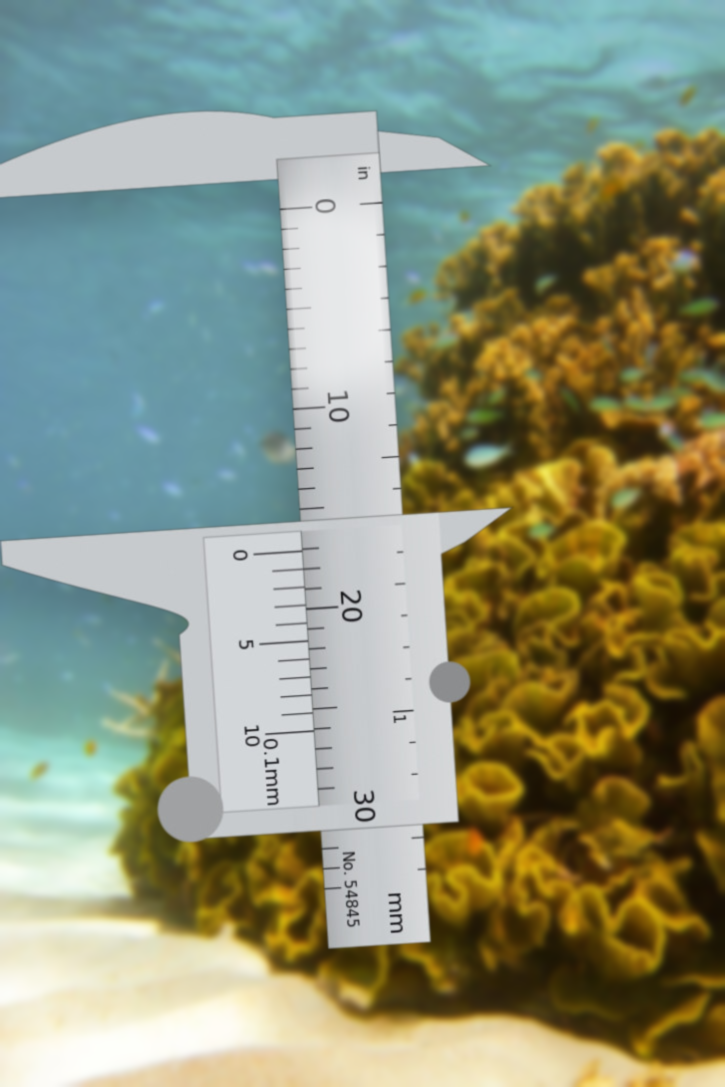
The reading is 17.1 mm
